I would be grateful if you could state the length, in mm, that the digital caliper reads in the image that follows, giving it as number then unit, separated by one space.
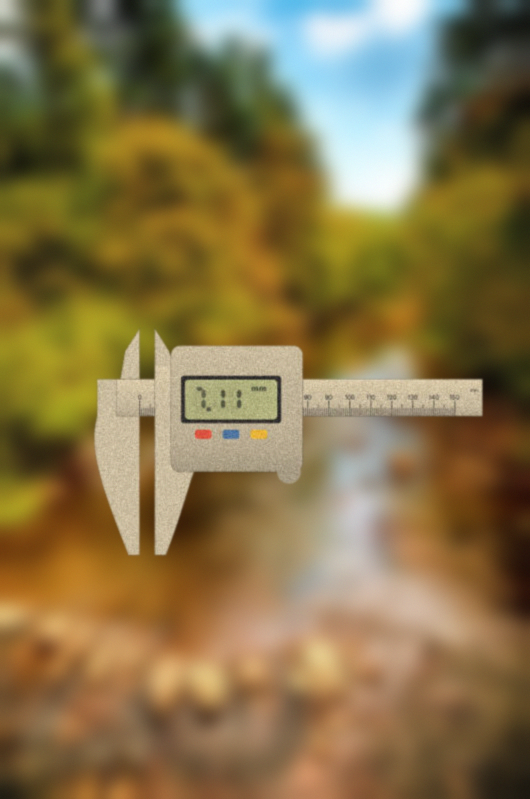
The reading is 7.11 mm
